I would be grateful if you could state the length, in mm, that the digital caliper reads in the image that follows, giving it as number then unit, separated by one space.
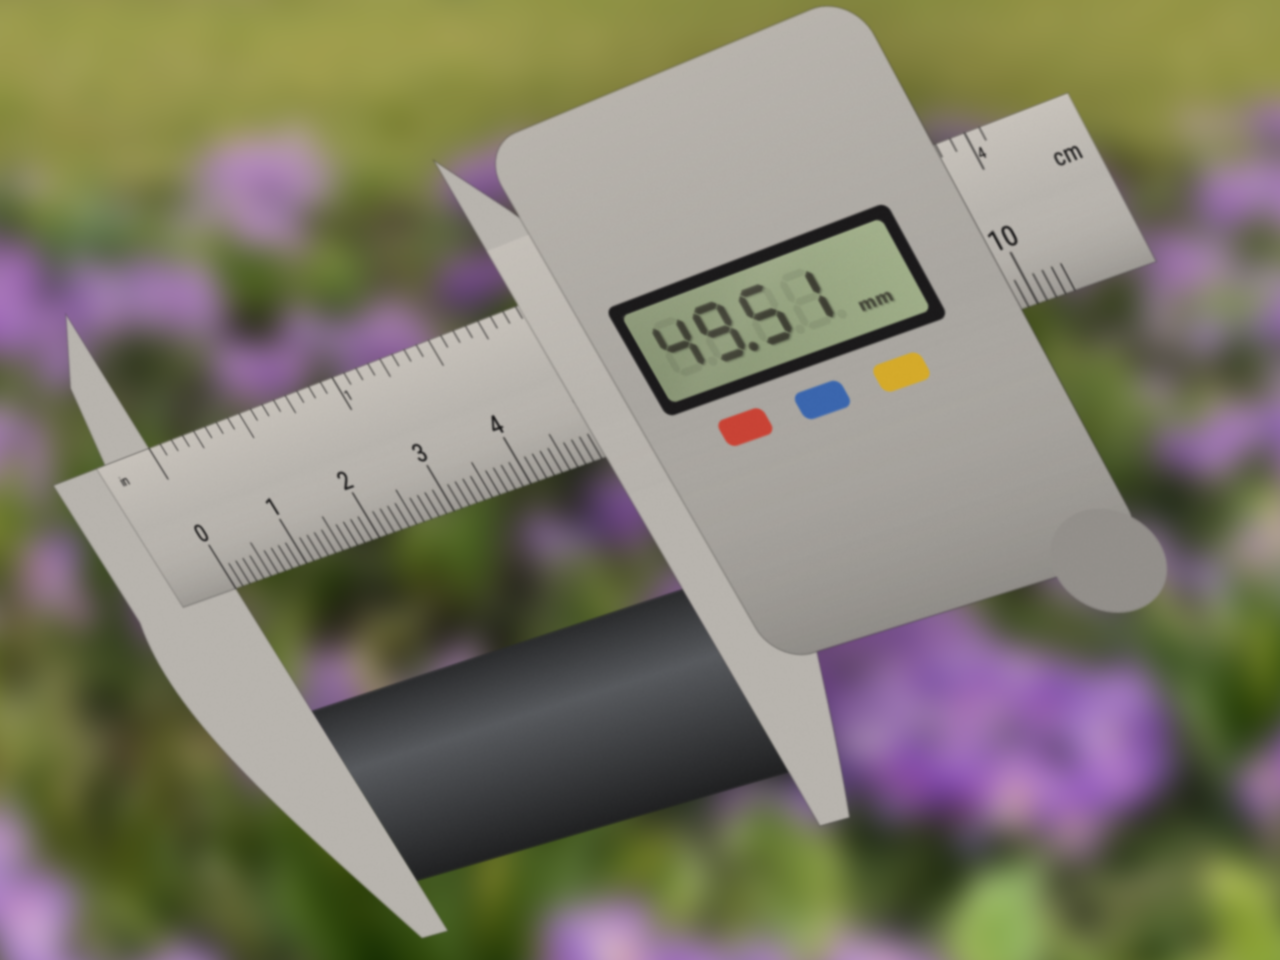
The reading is 49.51 mm
